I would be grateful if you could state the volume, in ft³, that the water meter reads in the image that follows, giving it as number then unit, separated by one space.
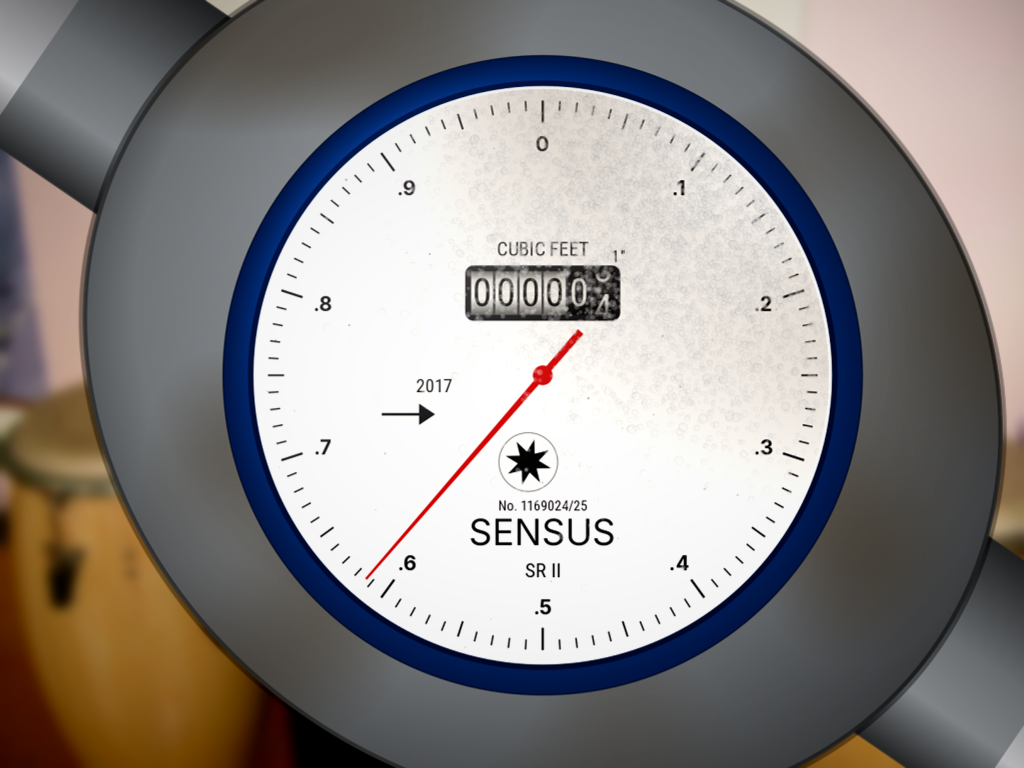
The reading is 3.61 ft³
